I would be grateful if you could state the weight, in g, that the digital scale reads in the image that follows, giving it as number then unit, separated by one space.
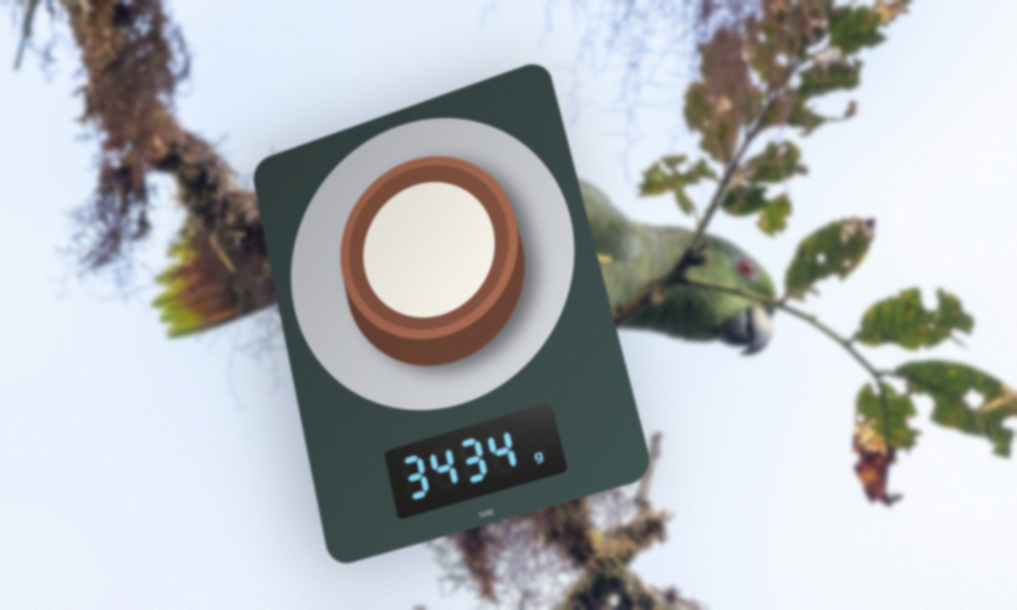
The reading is 3434 g
